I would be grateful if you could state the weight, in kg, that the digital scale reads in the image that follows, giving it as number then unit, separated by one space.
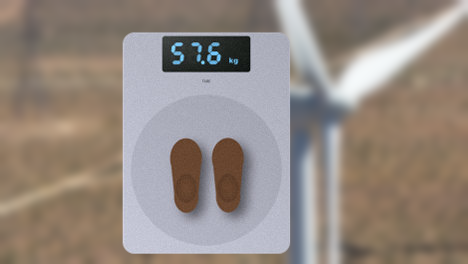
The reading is 57.6 kg
